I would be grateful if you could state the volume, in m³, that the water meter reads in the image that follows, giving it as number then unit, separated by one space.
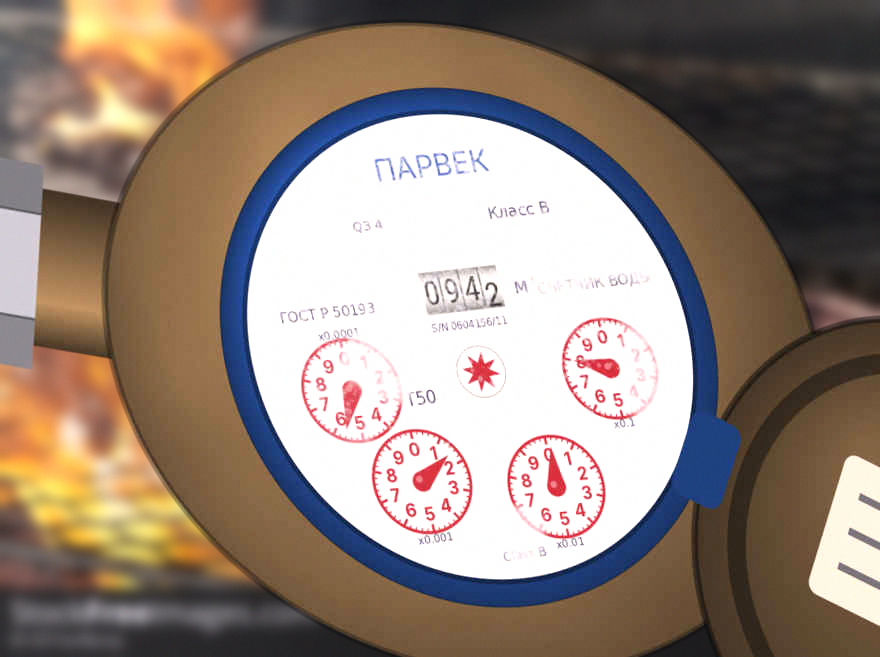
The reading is 941.8015 m³
